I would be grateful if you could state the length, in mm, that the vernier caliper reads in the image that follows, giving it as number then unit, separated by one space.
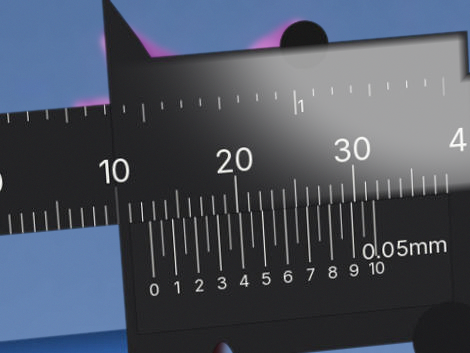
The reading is 12.6 mm
